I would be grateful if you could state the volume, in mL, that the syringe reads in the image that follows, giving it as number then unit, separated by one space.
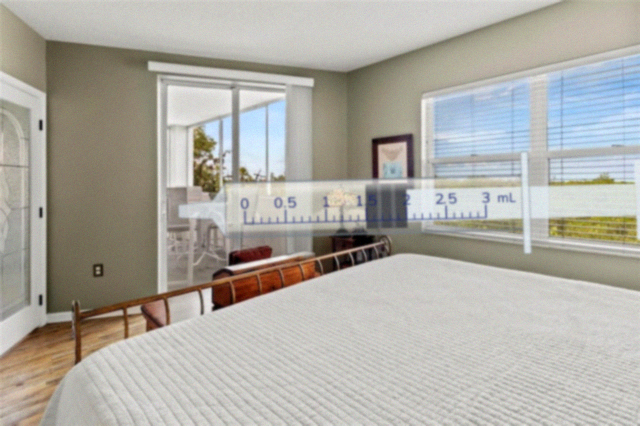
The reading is 1.5 mL
